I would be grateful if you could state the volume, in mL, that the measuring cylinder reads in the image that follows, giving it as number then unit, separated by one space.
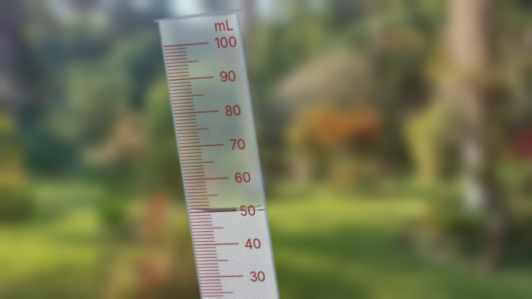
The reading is 50 mL
